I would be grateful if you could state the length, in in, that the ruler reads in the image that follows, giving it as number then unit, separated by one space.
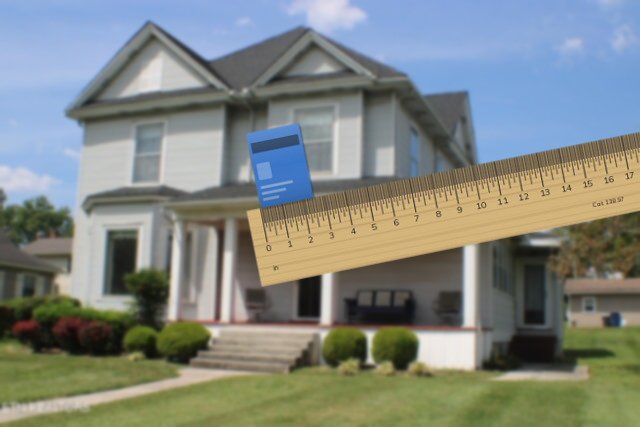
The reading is 2.5 in
